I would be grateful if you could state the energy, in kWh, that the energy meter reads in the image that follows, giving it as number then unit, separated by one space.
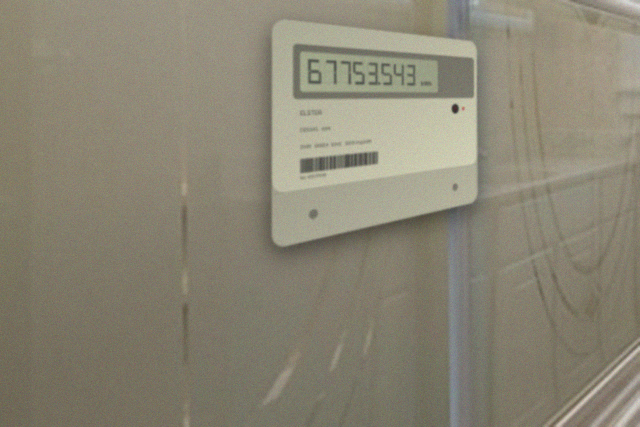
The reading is 67753.543 kWh
